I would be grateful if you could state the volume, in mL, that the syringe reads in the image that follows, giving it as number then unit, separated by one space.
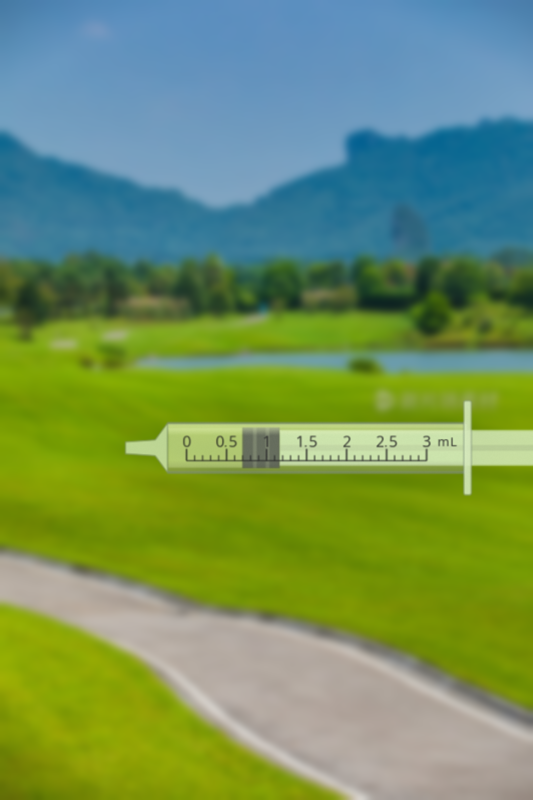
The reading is 0.7 mL
